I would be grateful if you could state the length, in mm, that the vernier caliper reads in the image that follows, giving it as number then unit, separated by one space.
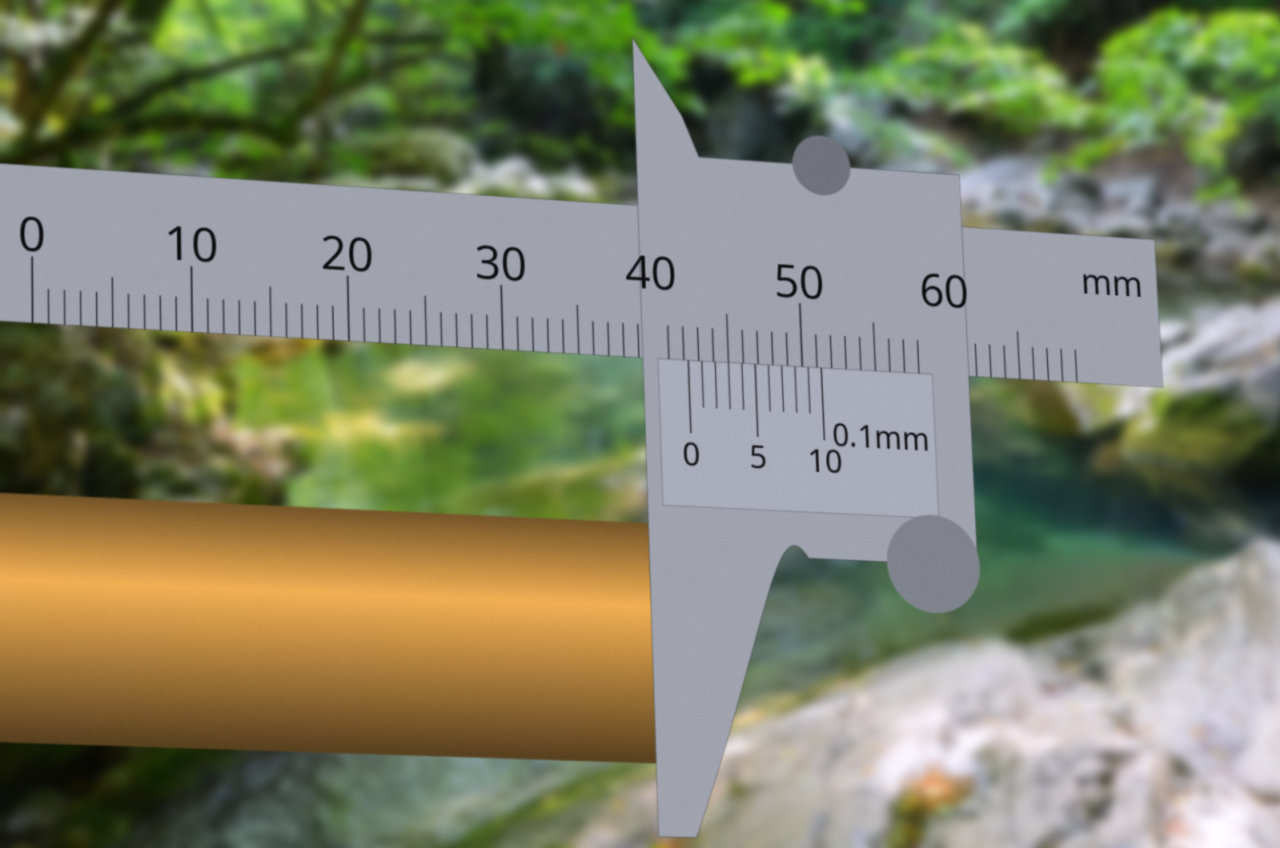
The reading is 42.3 mm
